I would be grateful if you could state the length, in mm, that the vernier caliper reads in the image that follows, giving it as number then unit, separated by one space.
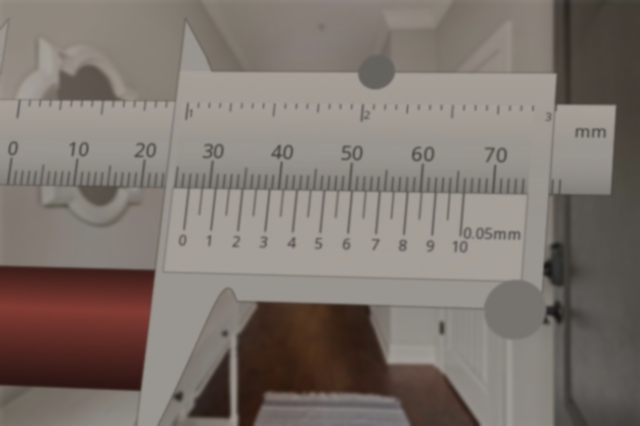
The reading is 27.0 mm
